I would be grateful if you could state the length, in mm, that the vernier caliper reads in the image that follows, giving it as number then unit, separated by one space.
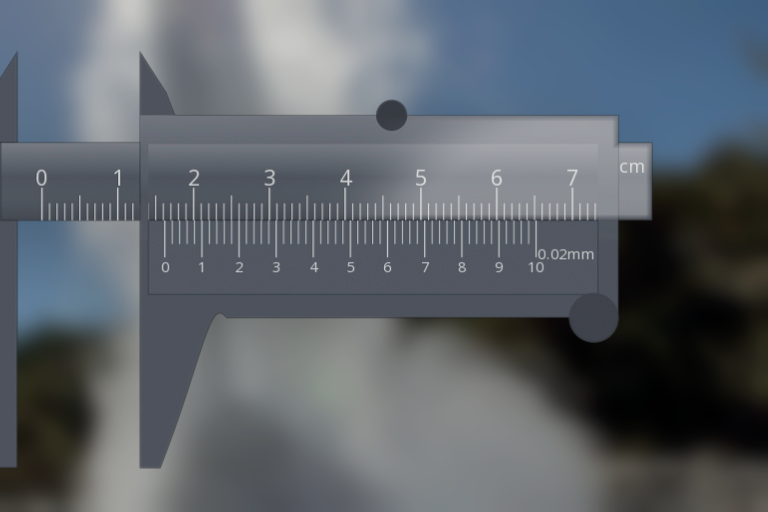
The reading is 16.2 mm
